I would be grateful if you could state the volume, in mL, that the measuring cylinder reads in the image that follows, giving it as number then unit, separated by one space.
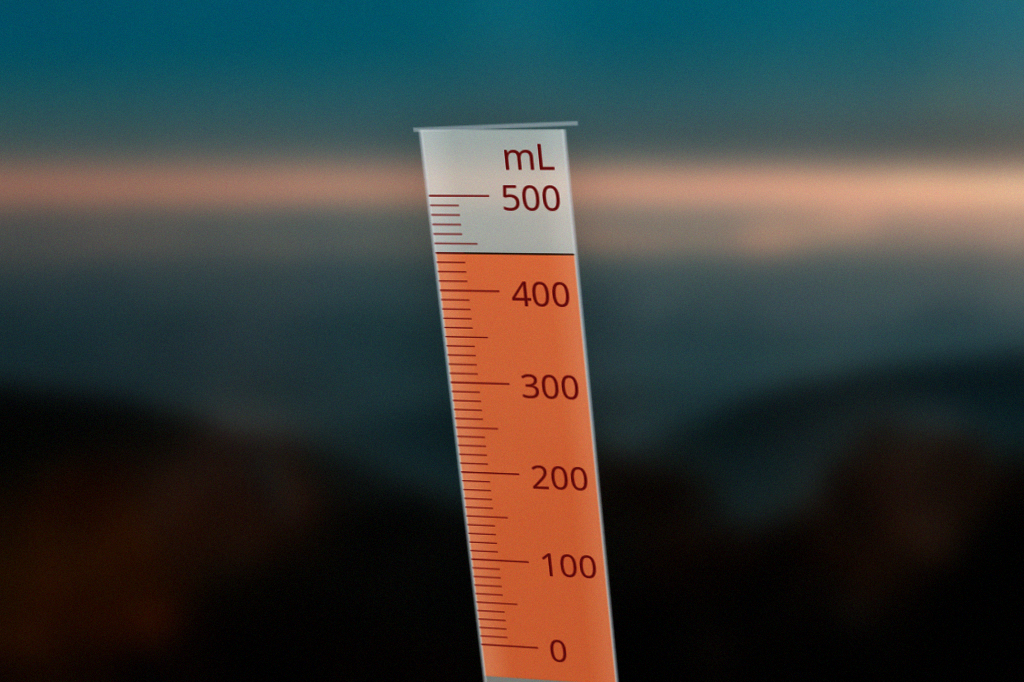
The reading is 440 mL
